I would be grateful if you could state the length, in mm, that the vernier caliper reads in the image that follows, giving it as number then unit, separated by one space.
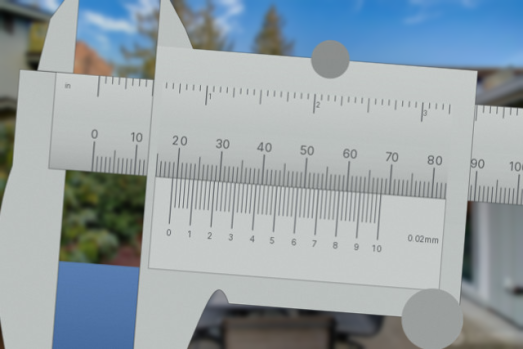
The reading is 19.0 mm
